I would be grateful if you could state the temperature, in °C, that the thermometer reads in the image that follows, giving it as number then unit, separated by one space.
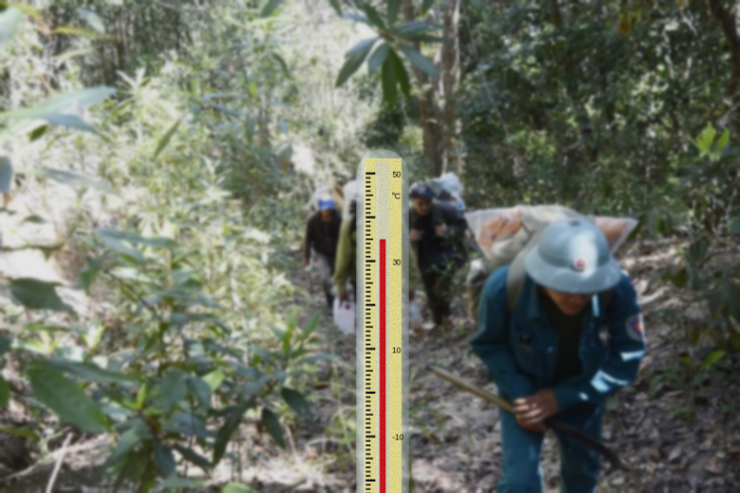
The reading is 35 °C
